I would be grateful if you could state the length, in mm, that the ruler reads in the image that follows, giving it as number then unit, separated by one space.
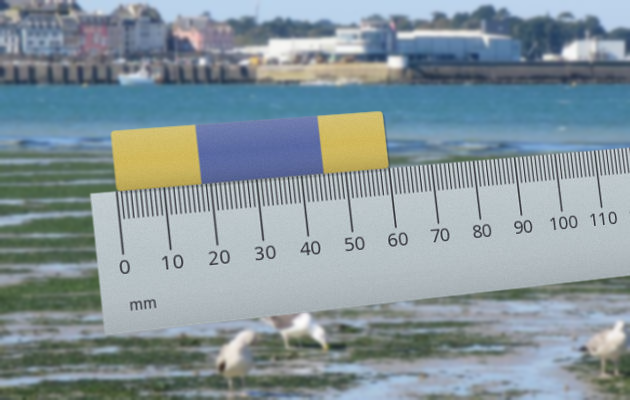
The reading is 60 mm
